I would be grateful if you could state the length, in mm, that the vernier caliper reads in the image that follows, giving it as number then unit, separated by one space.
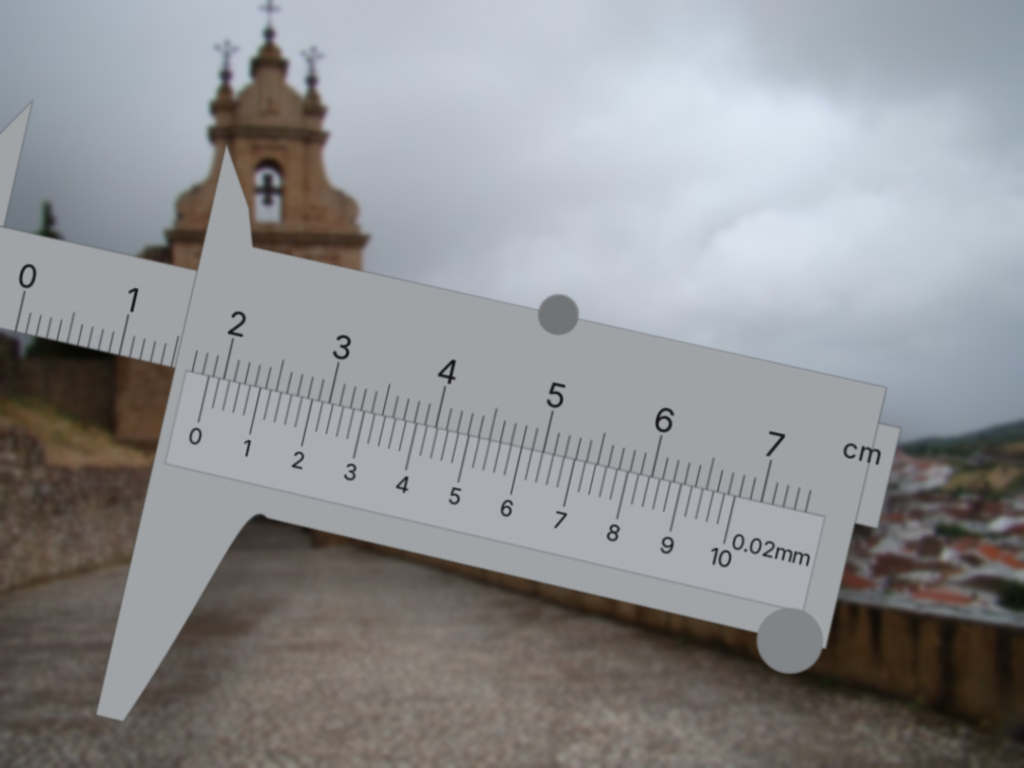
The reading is 18.6 mm
